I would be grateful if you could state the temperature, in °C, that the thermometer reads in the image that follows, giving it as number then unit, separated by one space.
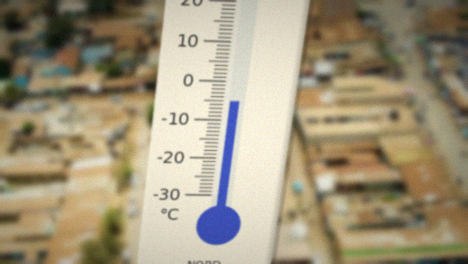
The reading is -5 °C
